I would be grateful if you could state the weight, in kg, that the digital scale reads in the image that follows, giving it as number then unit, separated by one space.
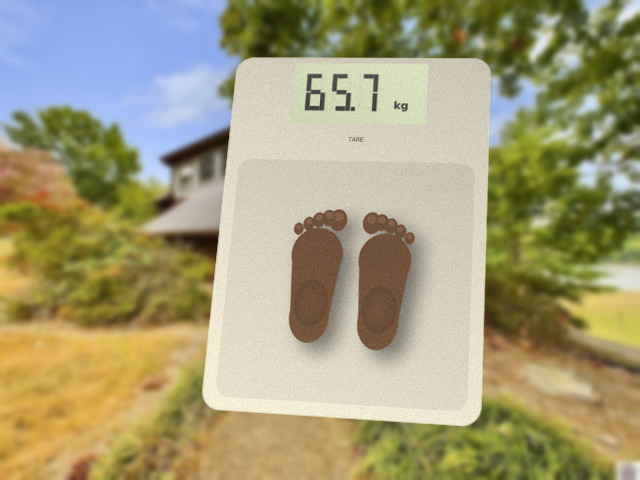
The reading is 65.7 kg
